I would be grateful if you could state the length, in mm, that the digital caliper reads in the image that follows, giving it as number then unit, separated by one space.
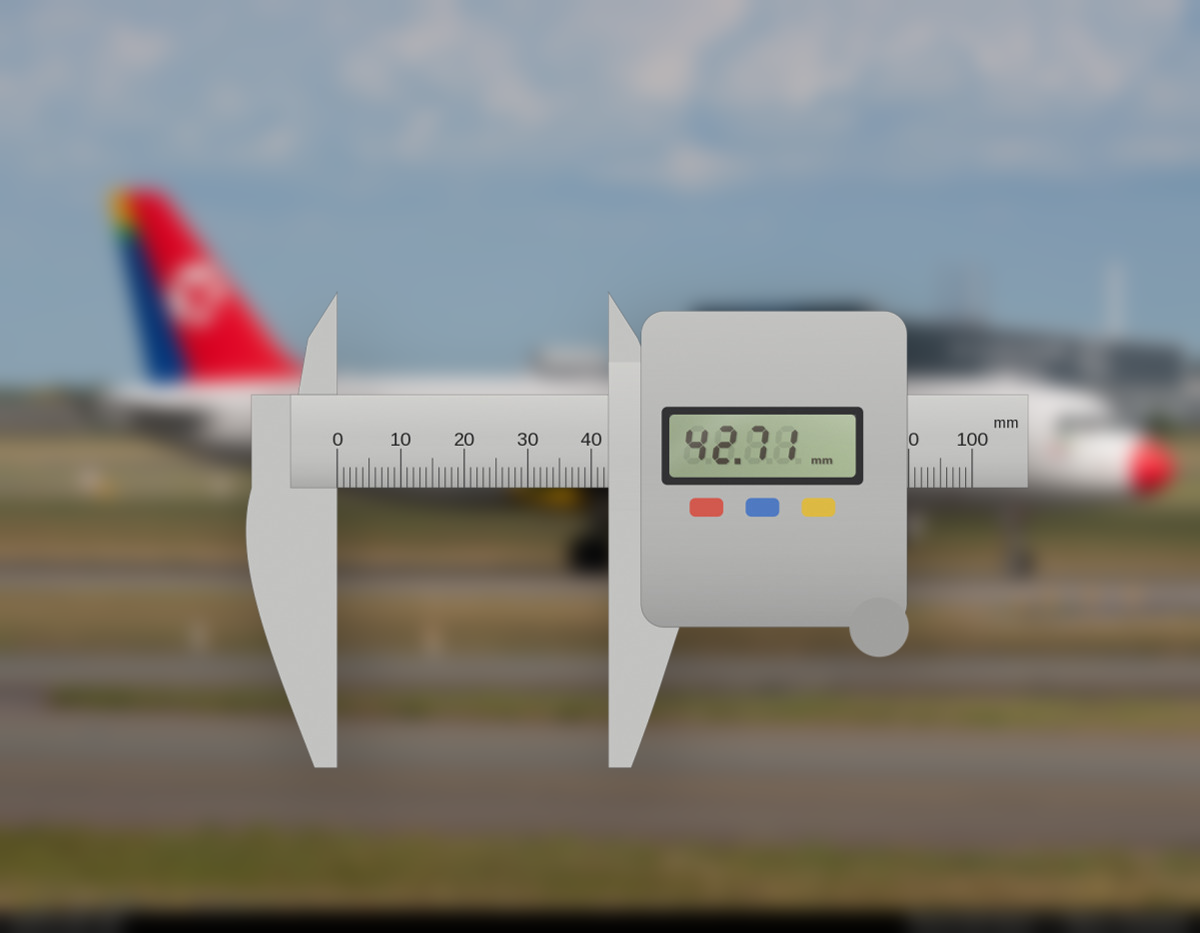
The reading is 42.71 mm
